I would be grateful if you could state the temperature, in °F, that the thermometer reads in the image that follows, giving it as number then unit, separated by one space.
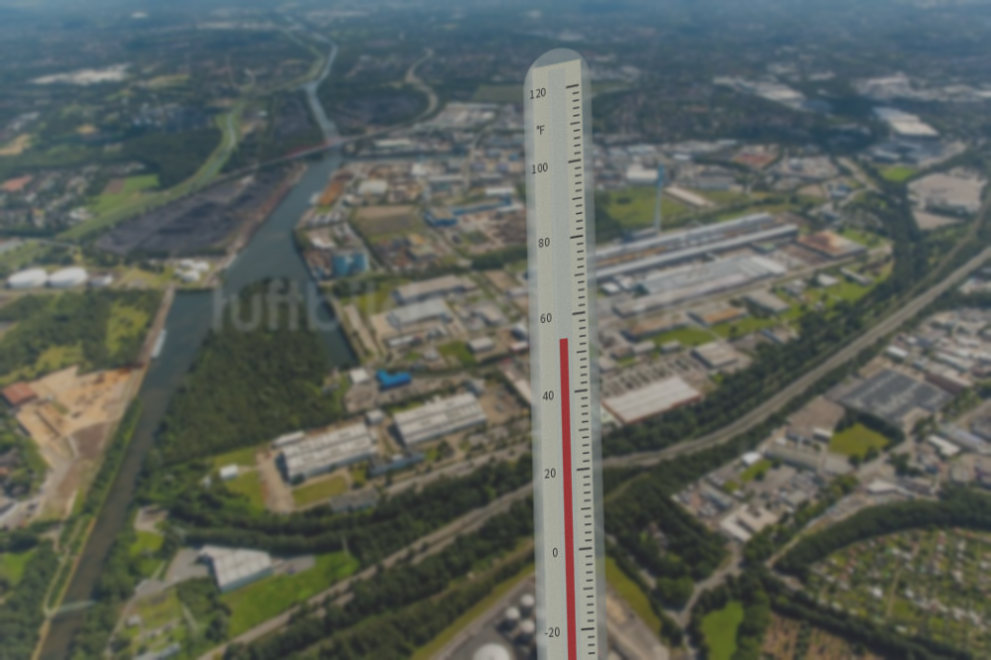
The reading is 54 °F
